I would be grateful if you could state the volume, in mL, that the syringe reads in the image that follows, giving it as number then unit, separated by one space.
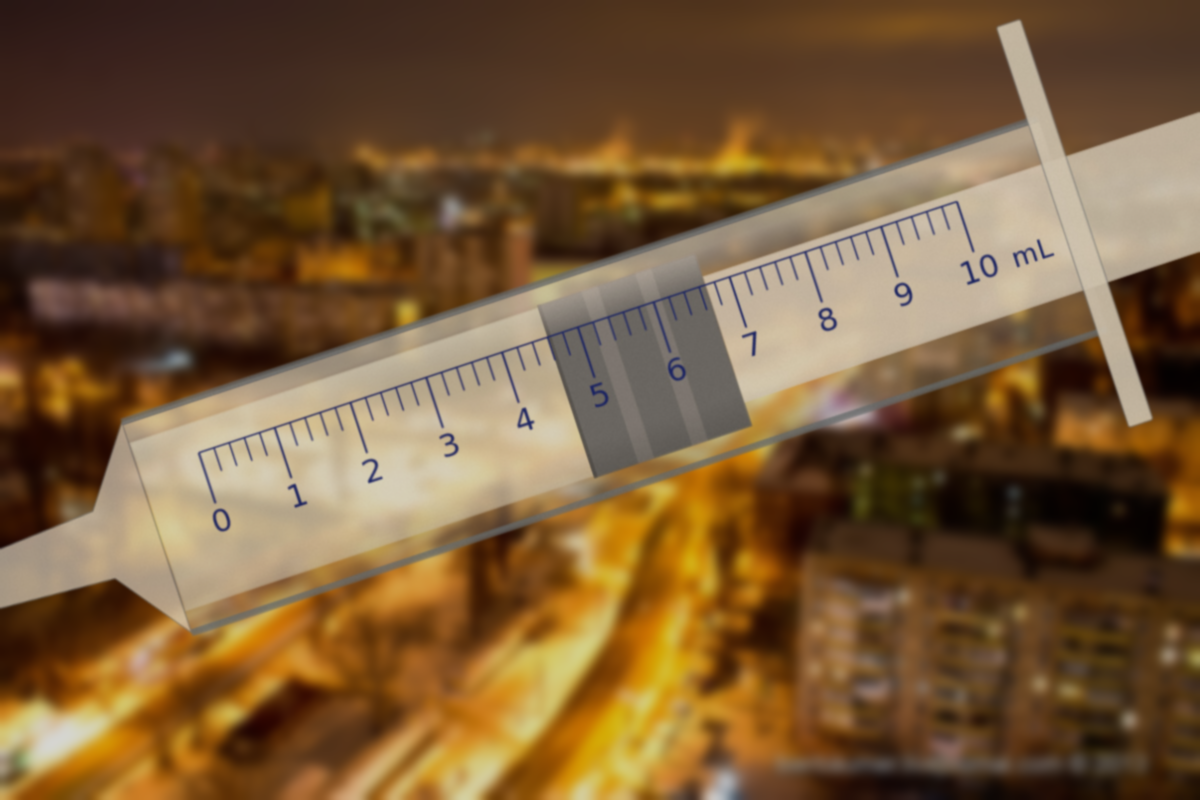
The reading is 4.6 mL
